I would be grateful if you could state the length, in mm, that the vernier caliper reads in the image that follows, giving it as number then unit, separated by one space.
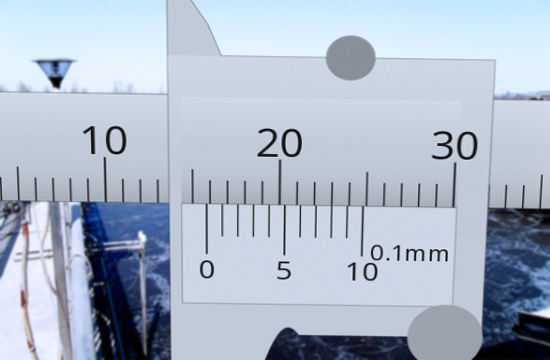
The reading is 15.8 mm
